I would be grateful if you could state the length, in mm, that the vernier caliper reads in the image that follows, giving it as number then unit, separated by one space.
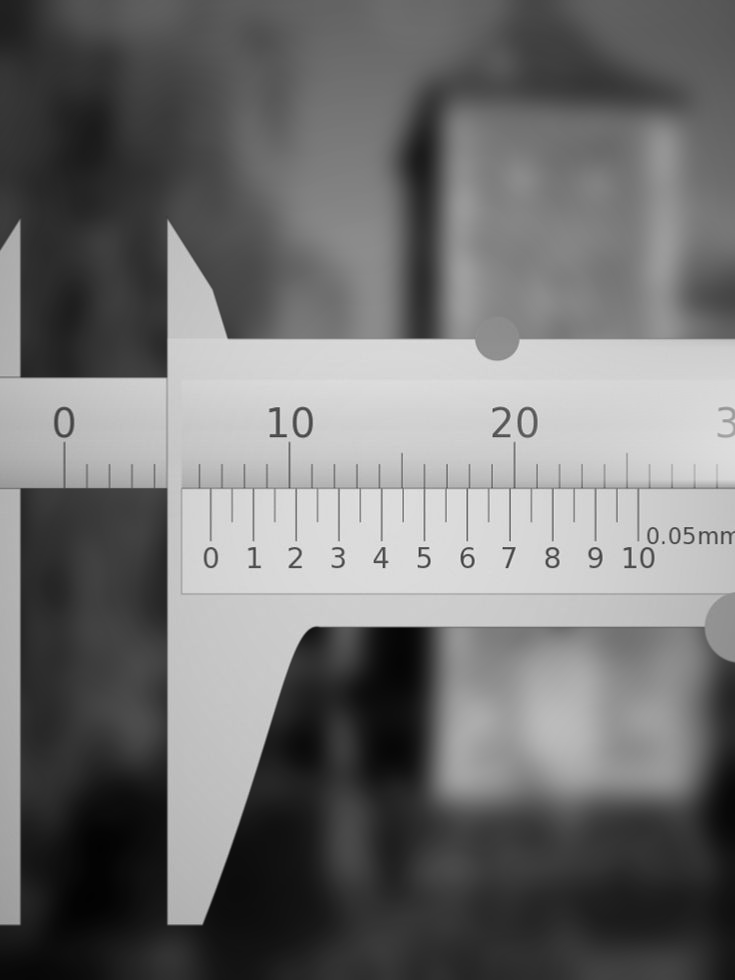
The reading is 6.50 mm
